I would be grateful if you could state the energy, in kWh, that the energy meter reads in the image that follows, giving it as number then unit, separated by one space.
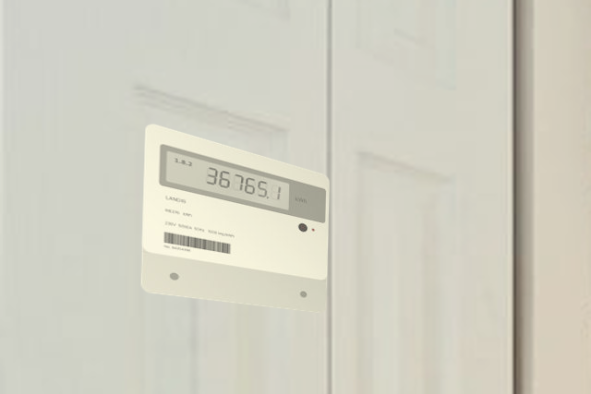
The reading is 36765.1 kWh
